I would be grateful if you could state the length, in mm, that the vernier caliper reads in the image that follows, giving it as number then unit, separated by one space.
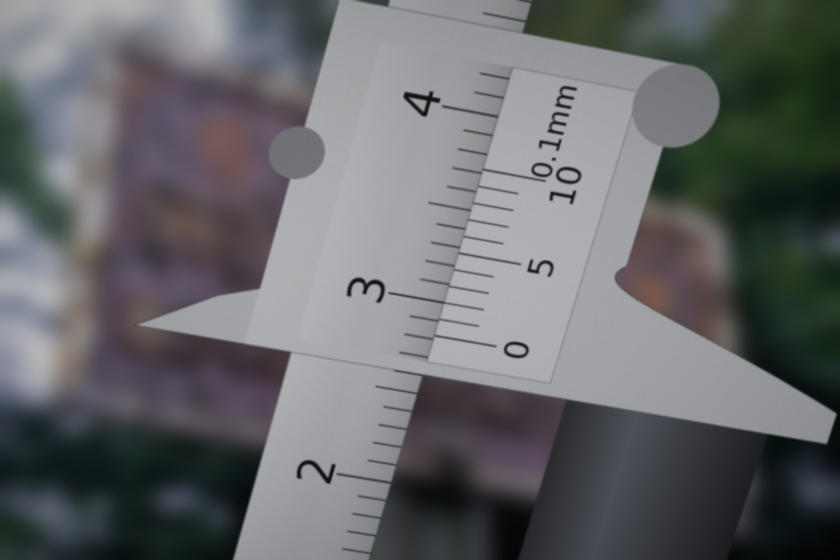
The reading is 28.2 mm
